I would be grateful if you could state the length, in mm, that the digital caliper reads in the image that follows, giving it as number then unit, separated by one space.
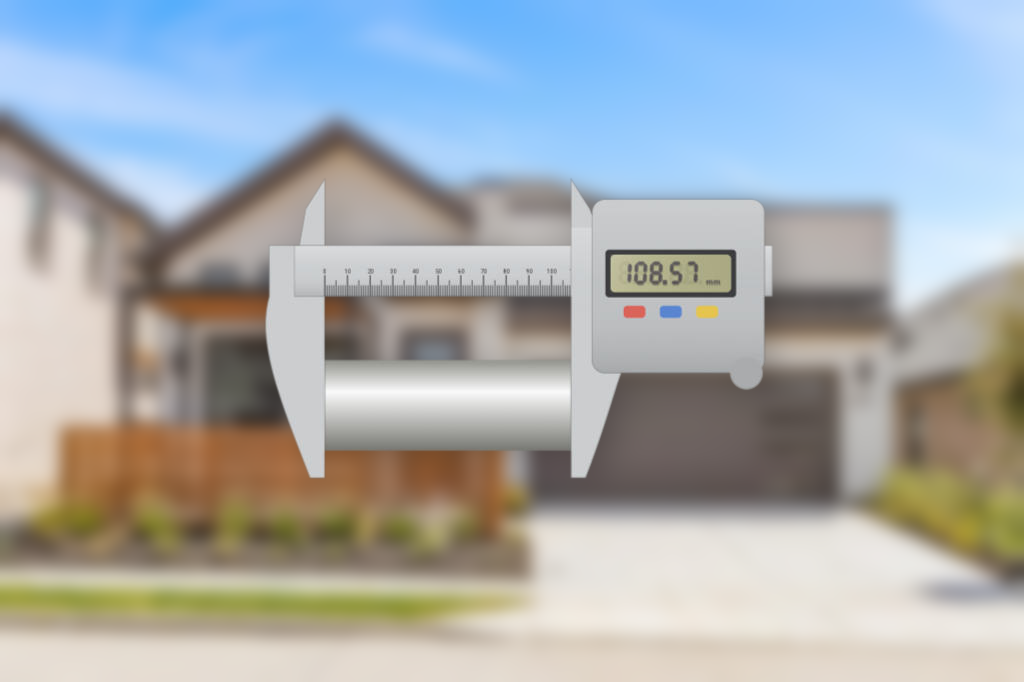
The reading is 108.57 mm
